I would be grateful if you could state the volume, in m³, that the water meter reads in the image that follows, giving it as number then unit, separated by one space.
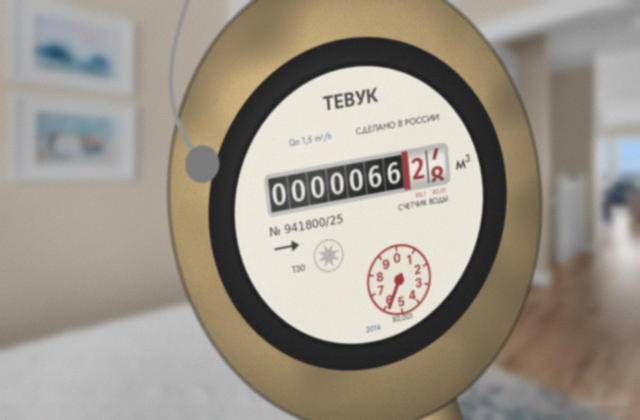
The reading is 66.275 m³
